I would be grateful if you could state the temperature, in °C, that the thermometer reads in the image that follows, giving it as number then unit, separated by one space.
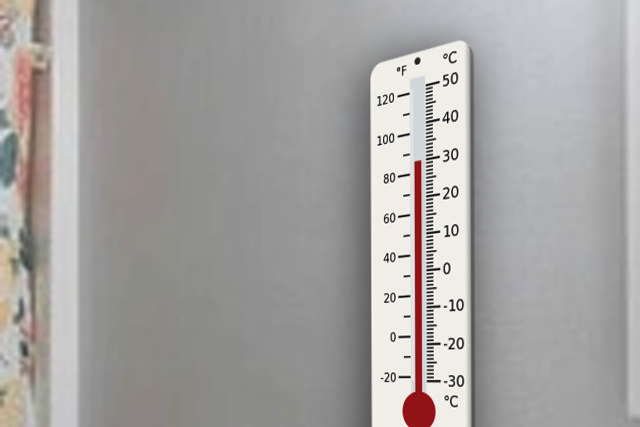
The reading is 30 °C
